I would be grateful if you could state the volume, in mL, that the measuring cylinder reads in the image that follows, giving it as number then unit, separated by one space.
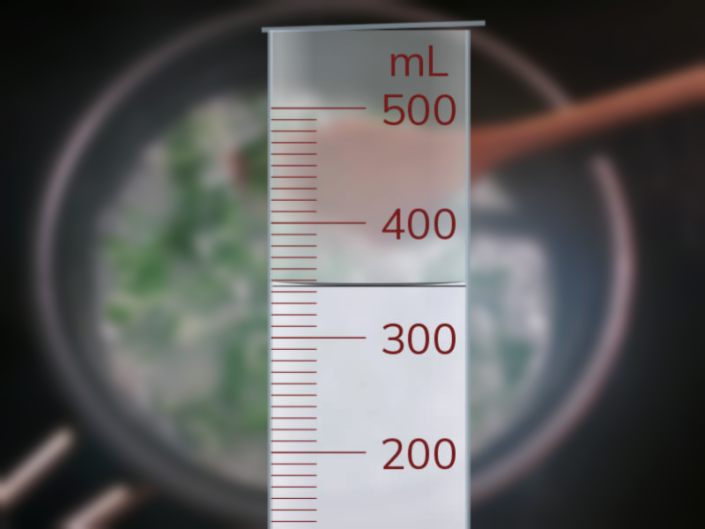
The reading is 345 mL
